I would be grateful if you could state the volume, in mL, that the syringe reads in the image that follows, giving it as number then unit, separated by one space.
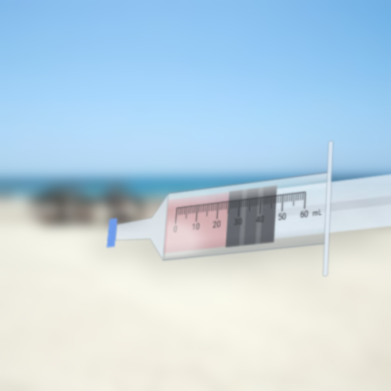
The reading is 25 mL
